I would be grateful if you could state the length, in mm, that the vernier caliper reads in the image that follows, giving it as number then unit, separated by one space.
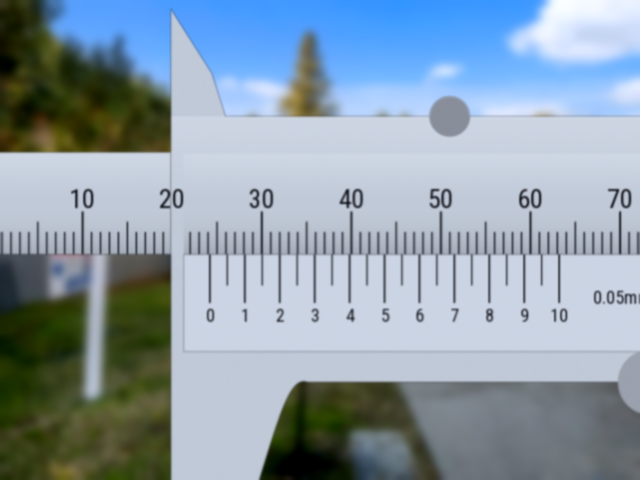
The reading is 24.2 mm
